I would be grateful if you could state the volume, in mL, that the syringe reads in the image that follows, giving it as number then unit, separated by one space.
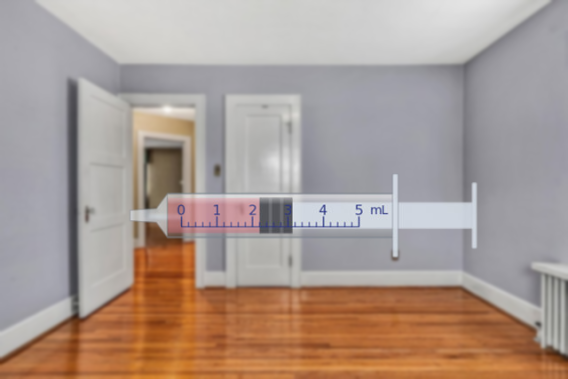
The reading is 2.2 mL
